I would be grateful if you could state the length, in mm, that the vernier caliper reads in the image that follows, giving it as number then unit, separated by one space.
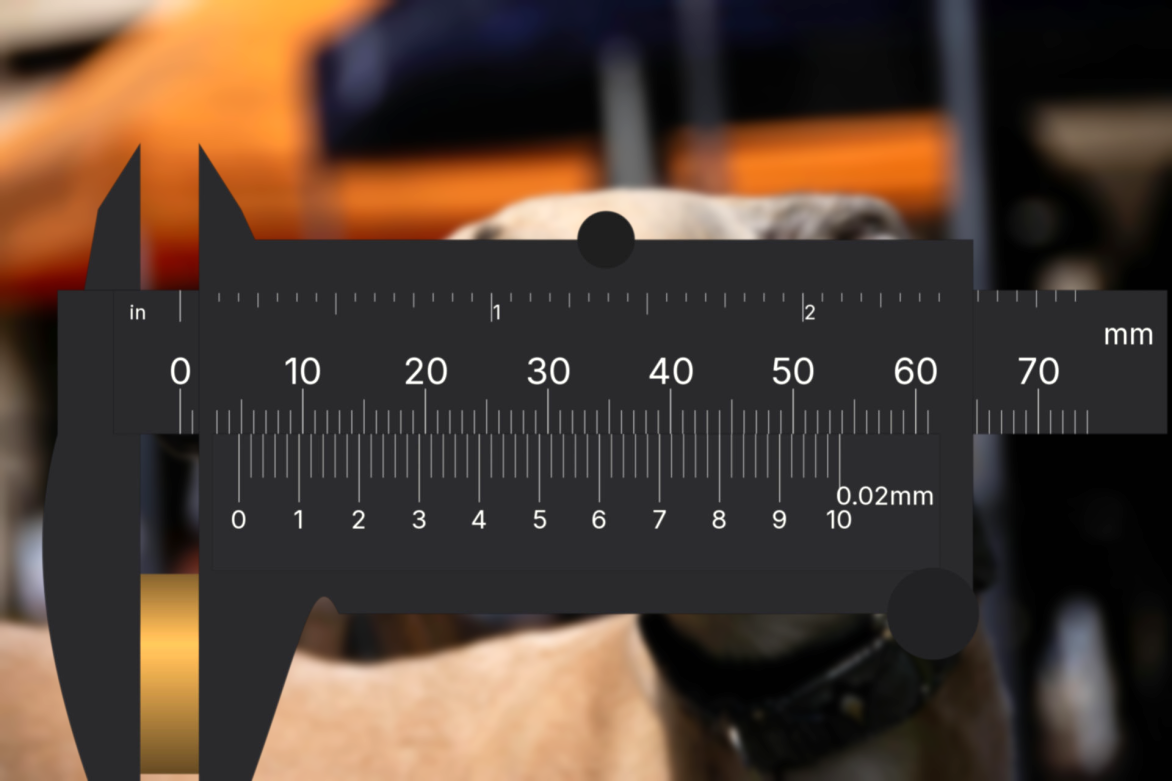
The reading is 4.8 mm
